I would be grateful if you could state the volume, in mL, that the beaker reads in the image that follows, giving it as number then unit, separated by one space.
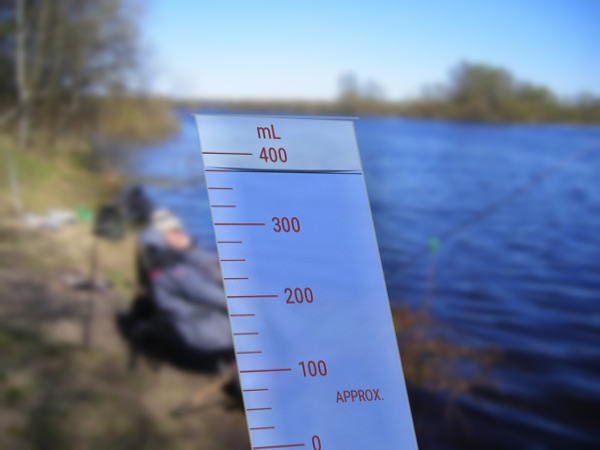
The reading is 375 mL
